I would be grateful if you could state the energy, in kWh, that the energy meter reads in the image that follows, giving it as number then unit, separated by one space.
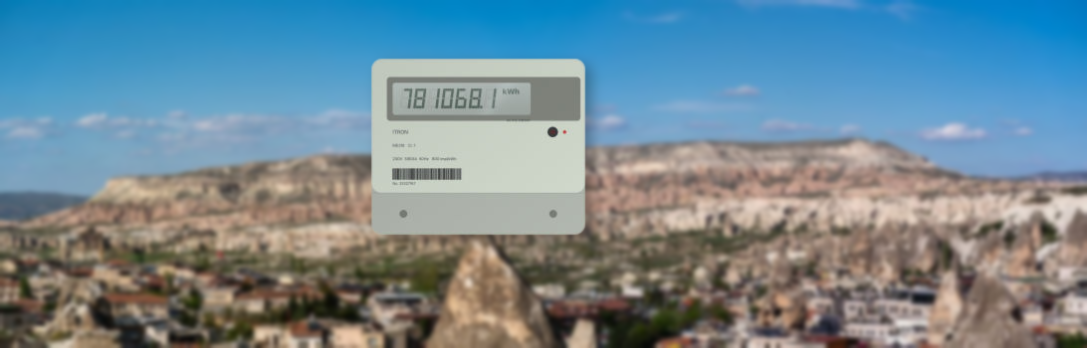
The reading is 781068.1 kWh
